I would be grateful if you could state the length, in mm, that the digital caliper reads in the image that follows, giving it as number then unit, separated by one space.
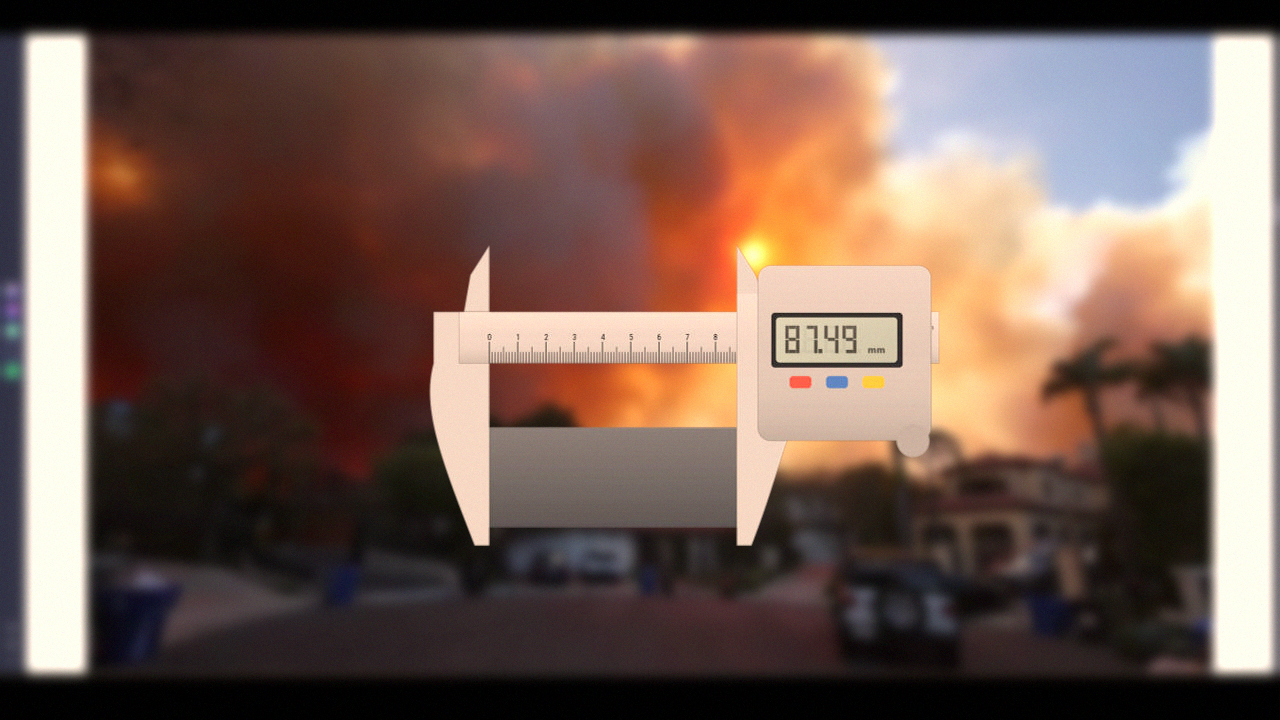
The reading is 87.49 mm
